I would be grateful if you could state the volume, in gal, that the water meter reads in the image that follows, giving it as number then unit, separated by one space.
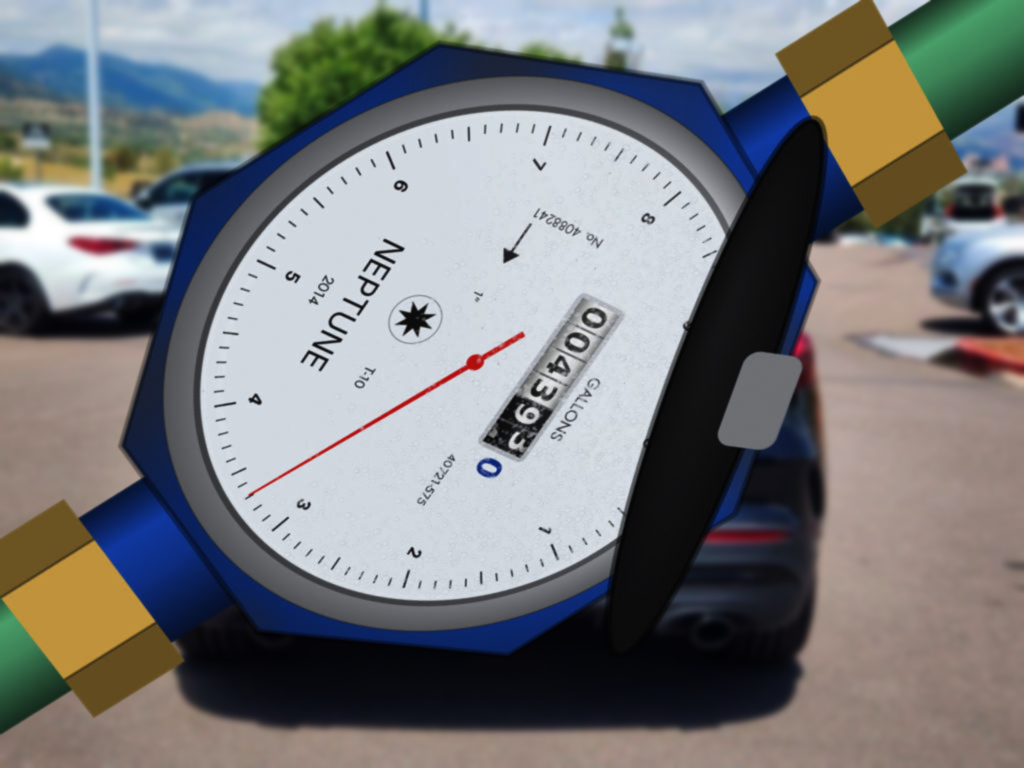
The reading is 43933.3 gal
